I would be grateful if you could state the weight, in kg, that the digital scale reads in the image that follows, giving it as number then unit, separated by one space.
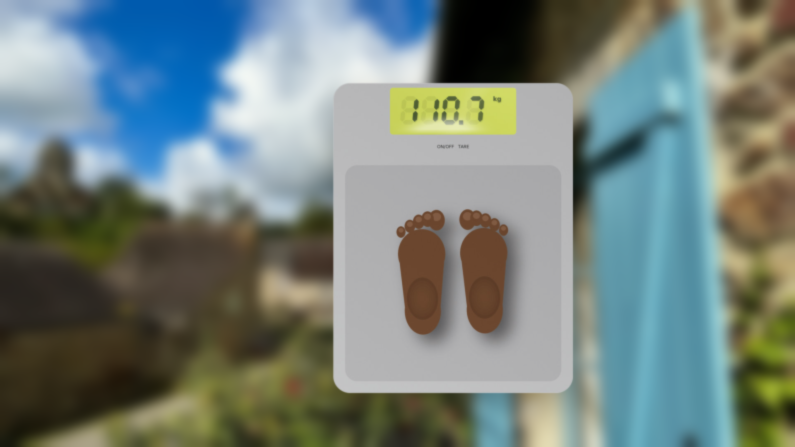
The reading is 110.7 kg
